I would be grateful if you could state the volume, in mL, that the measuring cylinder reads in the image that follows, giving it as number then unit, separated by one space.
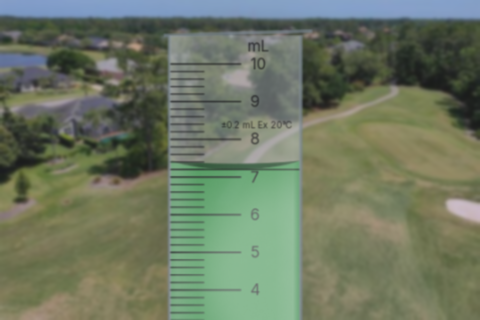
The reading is 7.2 mL
